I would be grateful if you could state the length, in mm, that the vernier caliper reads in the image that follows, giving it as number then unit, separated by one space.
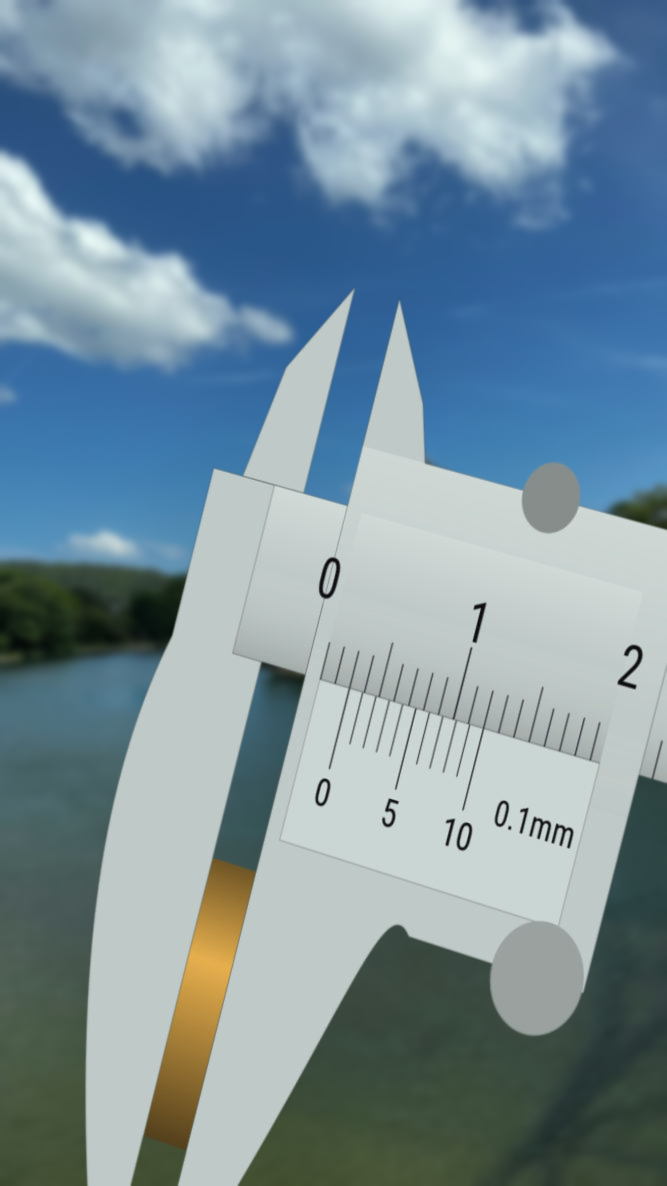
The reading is 3.0 mm
